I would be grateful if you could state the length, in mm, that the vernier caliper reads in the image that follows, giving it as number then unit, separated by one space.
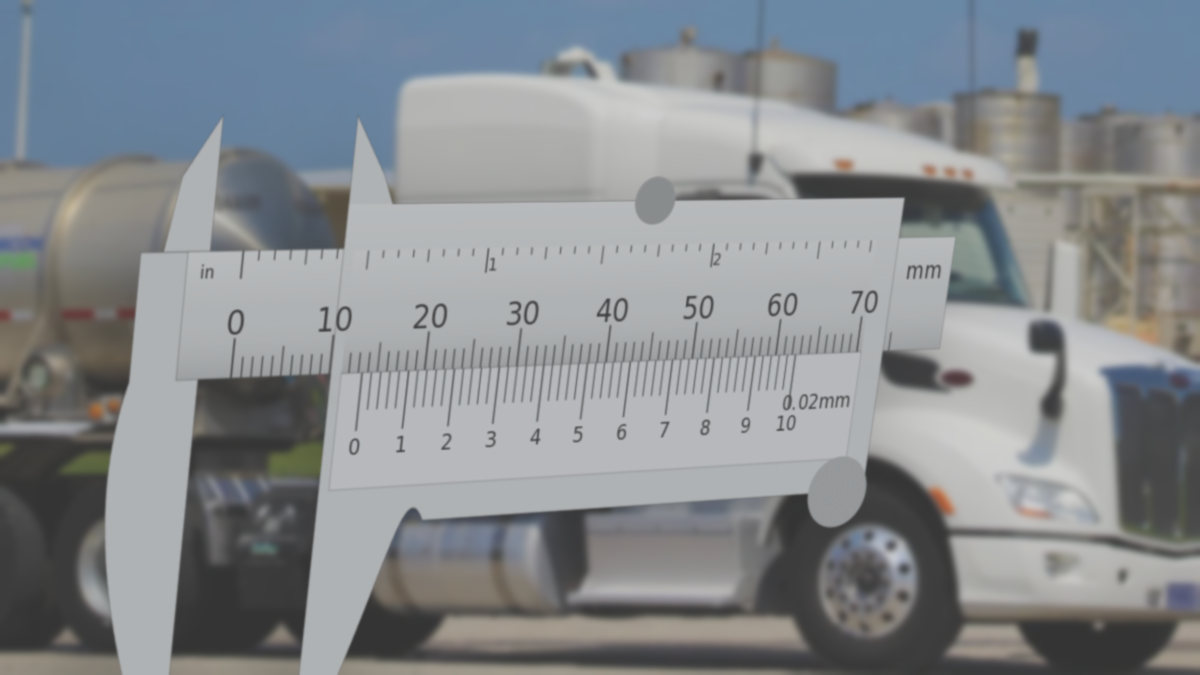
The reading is 13.4 mm
